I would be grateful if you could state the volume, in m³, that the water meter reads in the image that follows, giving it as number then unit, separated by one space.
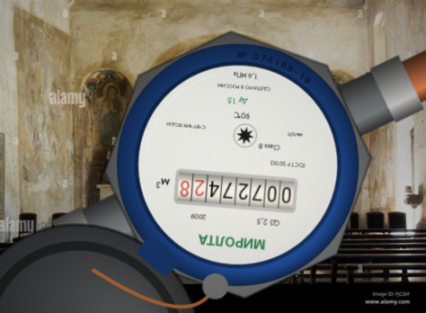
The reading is 7274.28 m³
